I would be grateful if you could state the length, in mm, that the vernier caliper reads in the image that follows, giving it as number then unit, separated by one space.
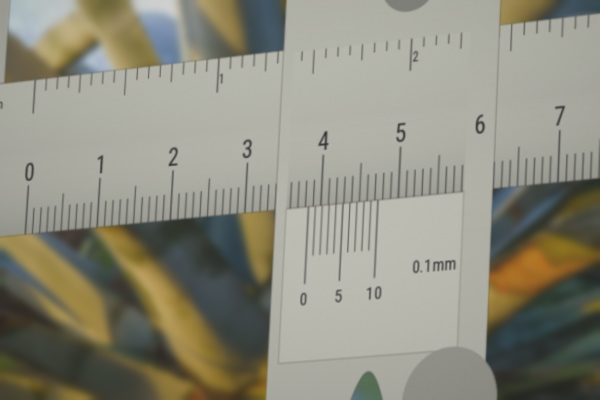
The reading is 38.4 mm
